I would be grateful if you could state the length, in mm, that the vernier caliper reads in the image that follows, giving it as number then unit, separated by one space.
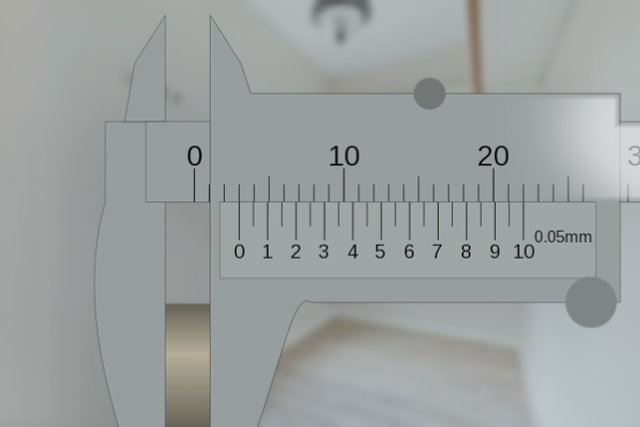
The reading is 3.0 mm
